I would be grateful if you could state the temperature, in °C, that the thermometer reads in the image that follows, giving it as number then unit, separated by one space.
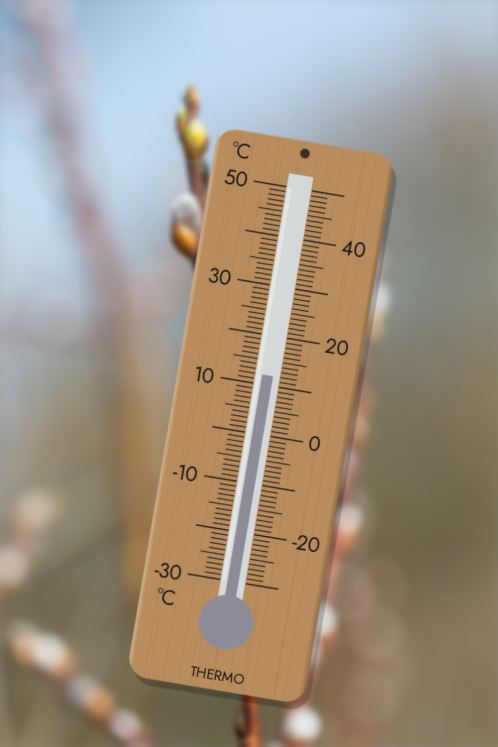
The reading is 12 °C
